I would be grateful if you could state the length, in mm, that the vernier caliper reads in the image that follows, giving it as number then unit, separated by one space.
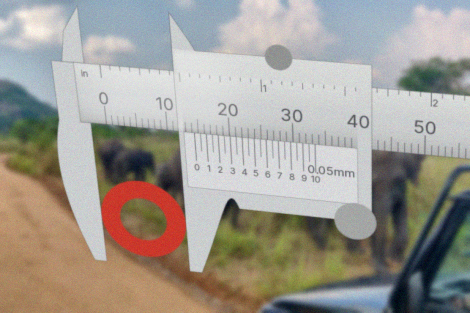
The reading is 14.4 mm
